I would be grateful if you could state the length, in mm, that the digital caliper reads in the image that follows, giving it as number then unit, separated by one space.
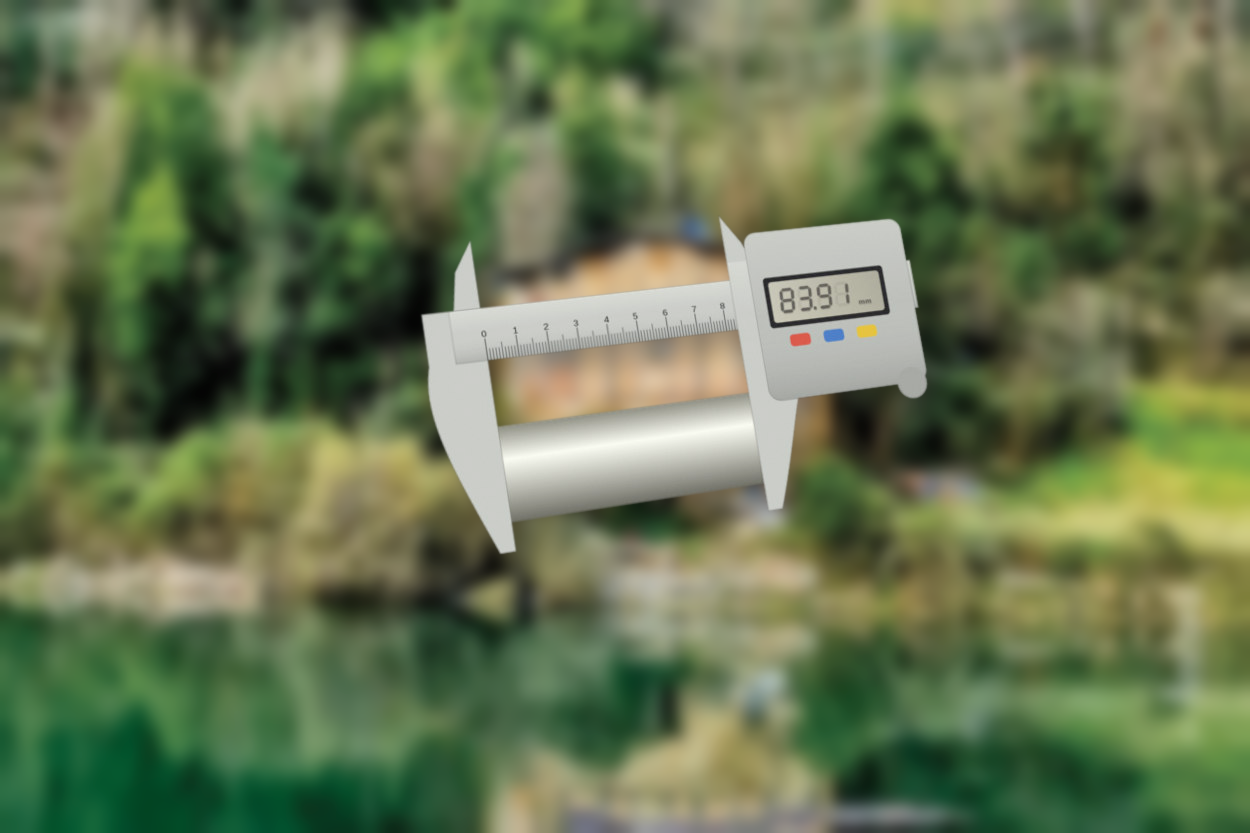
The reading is 83.91 mm
